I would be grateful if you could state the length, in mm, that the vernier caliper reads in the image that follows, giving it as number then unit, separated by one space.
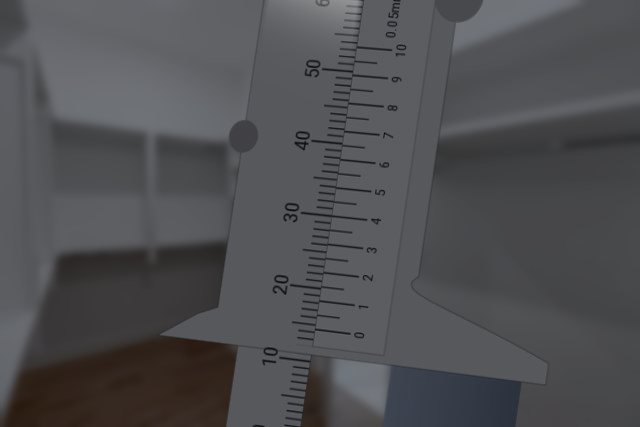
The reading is 14.4 mm
